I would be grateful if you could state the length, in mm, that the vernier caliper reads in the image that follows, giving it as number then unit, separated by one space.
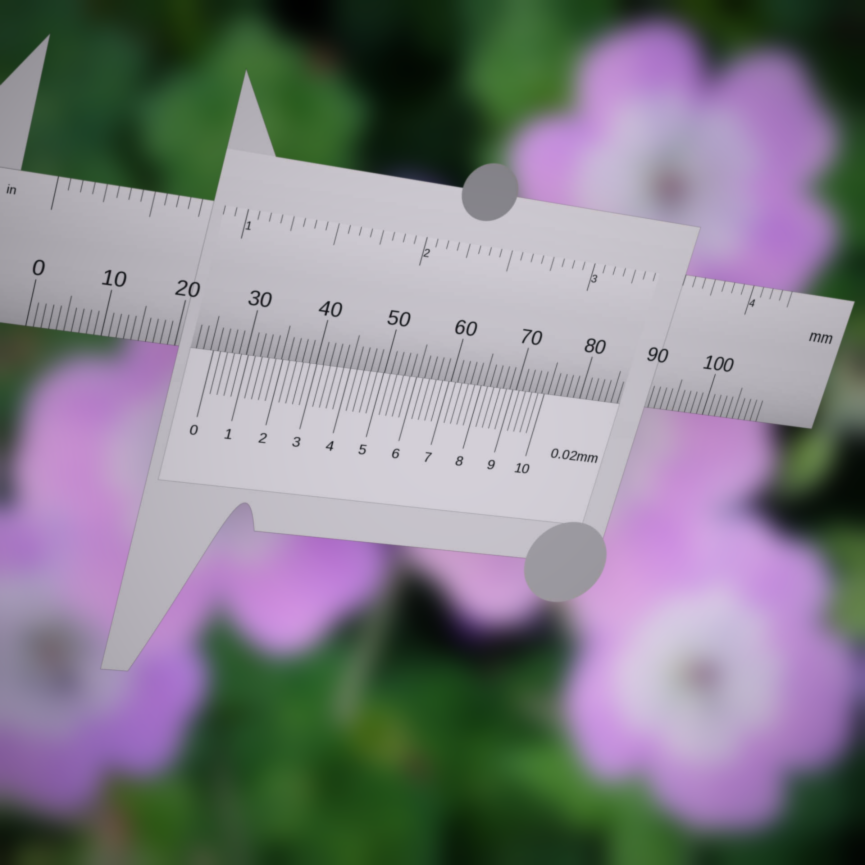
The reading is 25.4 mm
